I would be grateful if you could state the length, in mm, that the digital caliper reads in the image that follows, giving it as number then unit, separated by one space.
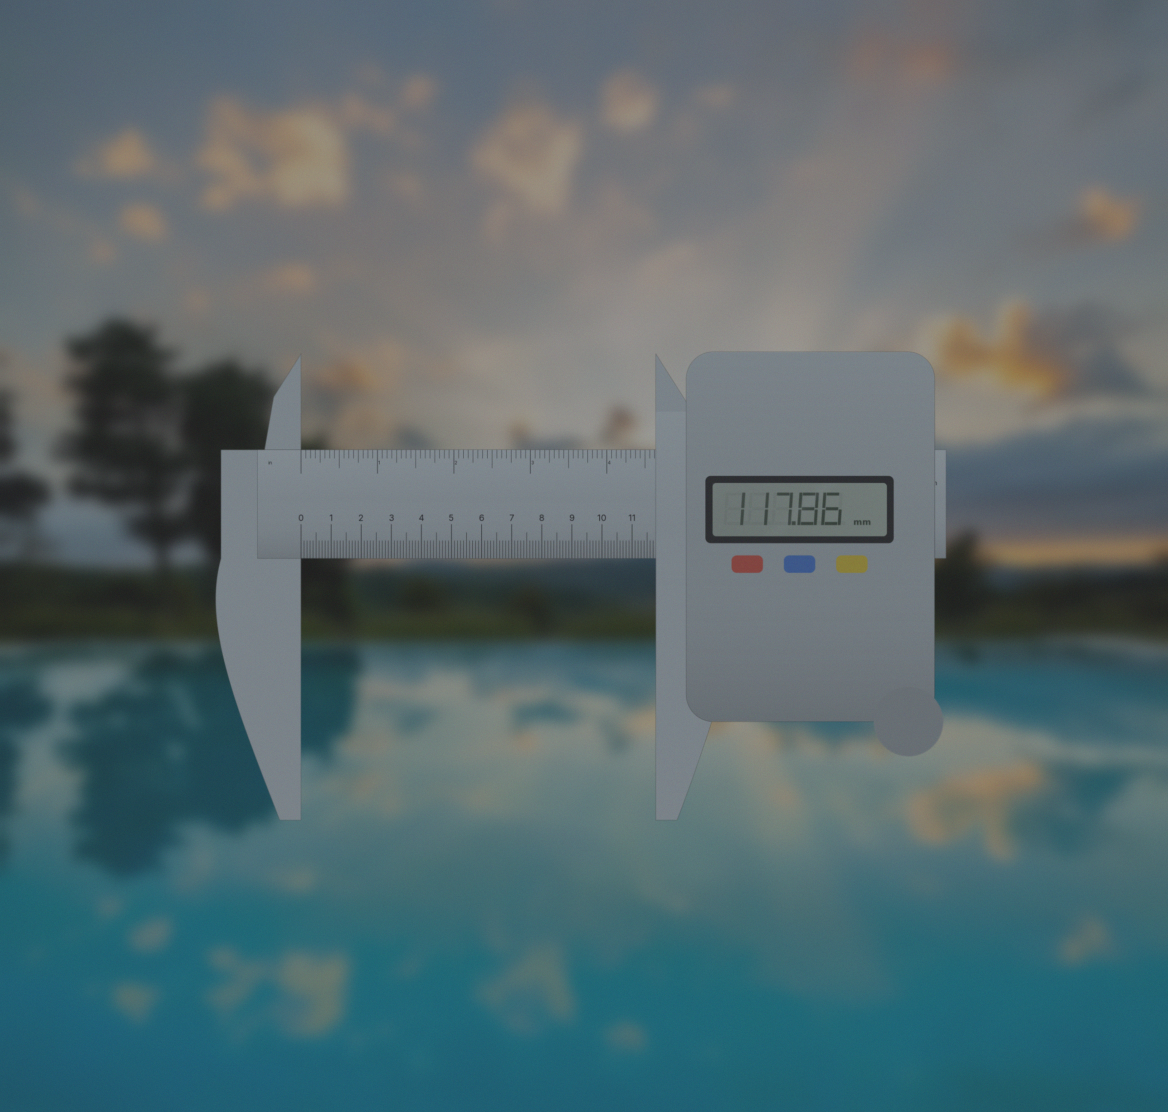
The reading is 117.86 mm
